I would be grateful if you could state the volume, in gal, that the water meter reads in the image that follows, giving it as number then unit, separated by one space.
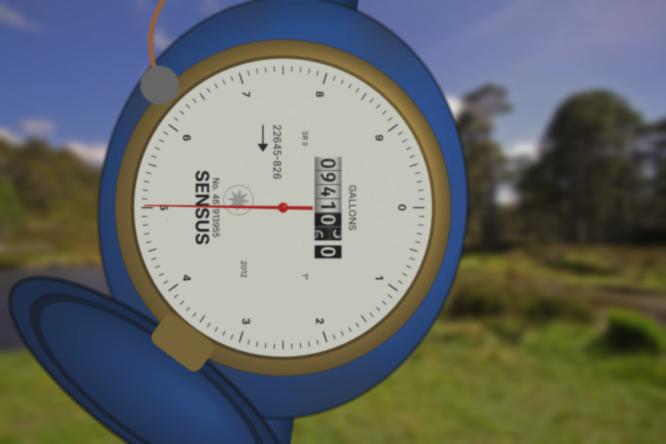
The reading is 941055.0 gal
